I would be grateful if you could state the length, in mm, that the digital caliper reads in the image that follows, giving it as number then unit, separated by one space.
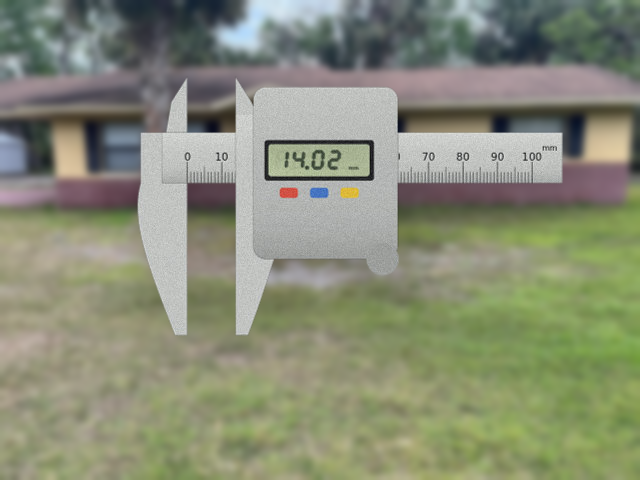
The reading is 14.02 mm
